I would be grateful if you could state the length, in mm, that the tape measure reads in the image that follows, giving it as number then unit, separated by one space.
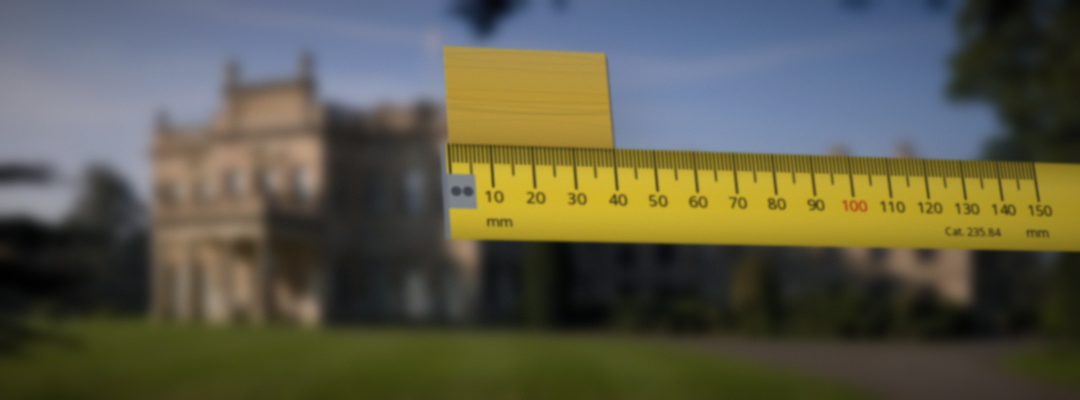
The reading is 40 mm
